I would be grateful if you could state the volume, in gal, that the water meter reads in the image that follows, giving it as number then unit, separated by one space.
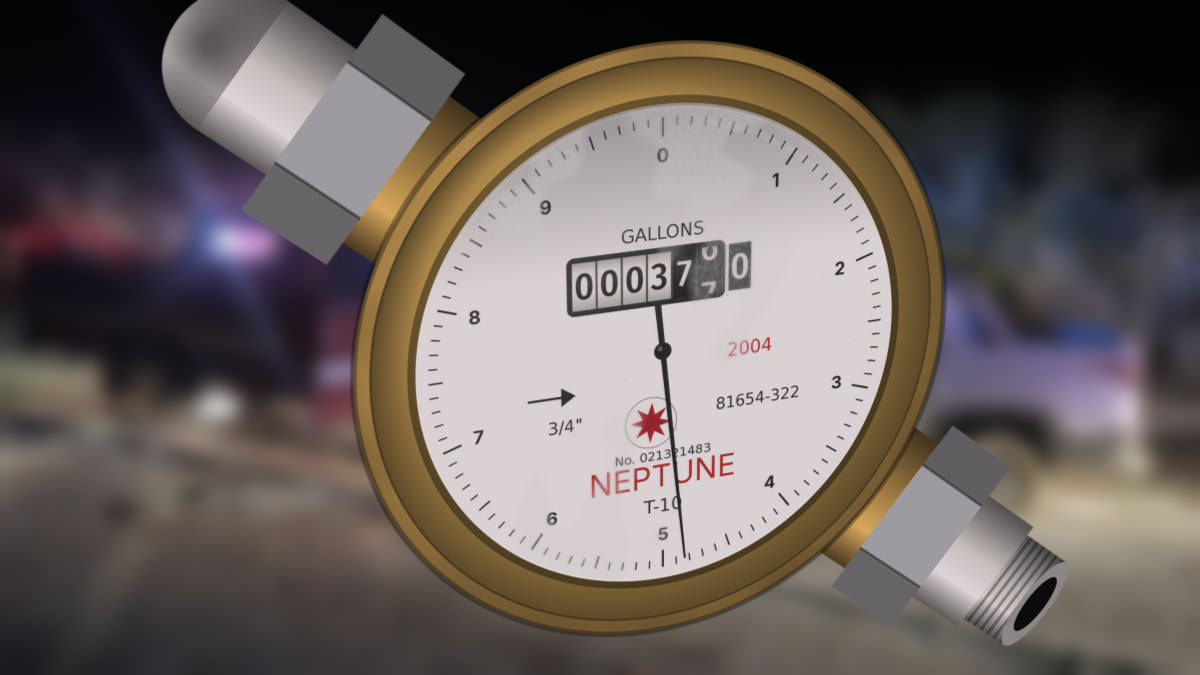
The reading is 3764.8 gal
